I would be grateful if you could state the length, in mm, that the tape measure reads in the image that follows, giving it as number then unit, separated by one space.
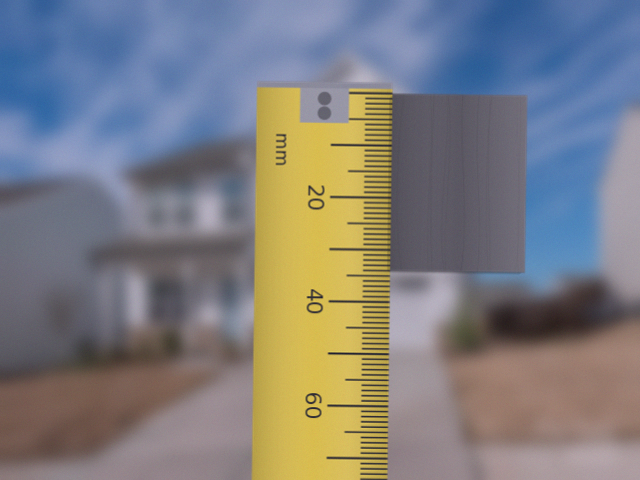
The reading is 34 mm
